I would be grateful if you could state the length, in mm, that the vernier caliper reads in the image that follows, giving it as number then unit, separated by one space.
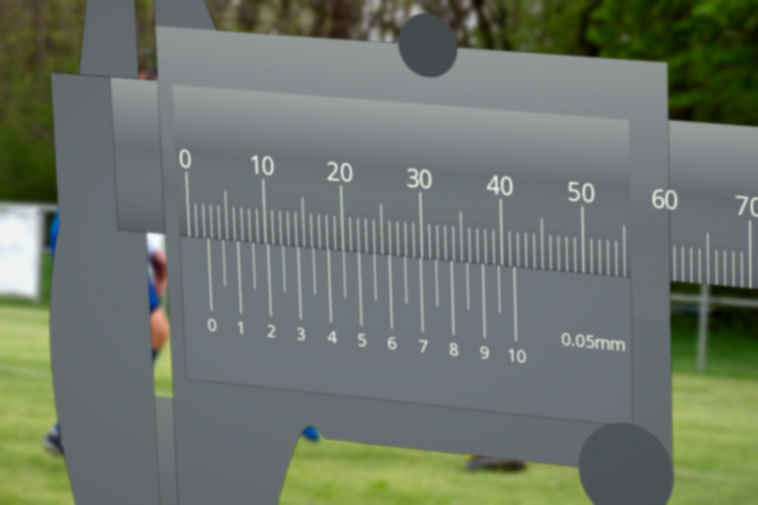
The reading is 2.5 mm
